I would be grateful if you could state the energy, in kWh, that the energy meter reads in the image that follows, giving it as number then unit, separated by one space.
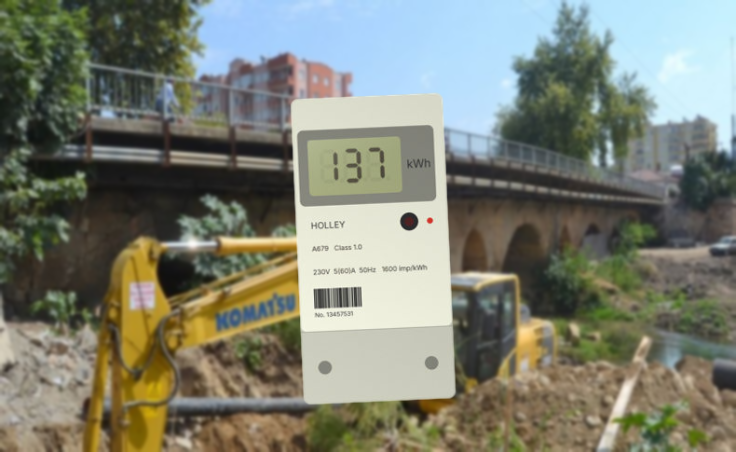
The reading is 137 kWh
